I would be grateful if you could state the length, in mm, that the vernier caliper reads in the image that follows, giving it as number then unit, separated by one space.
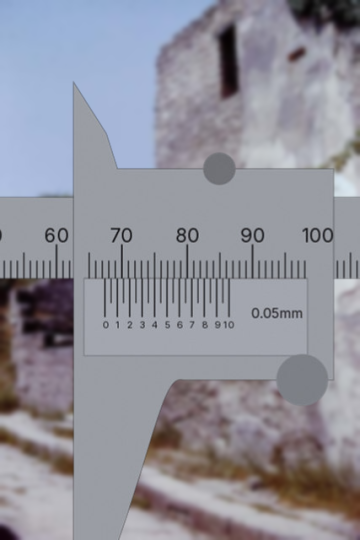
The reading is 67.4 mm
